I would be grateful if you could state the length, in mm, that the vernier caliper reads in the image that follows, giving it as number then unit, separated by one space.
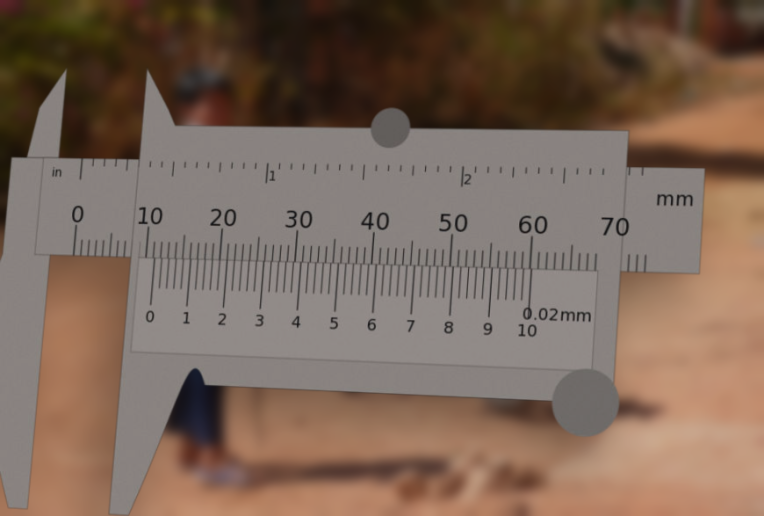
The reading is 11.2 mm
